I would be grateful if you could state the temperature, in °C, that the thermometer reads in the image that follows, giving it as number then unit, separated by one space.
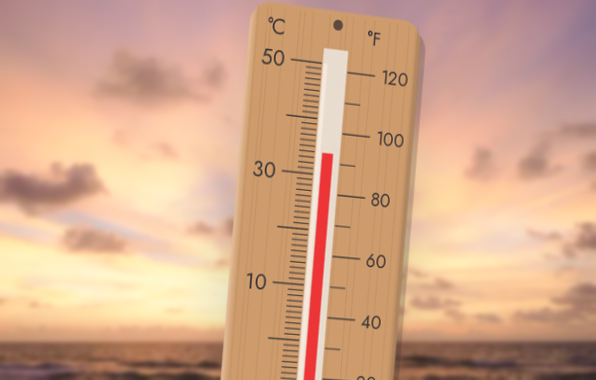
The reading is 34 °C
